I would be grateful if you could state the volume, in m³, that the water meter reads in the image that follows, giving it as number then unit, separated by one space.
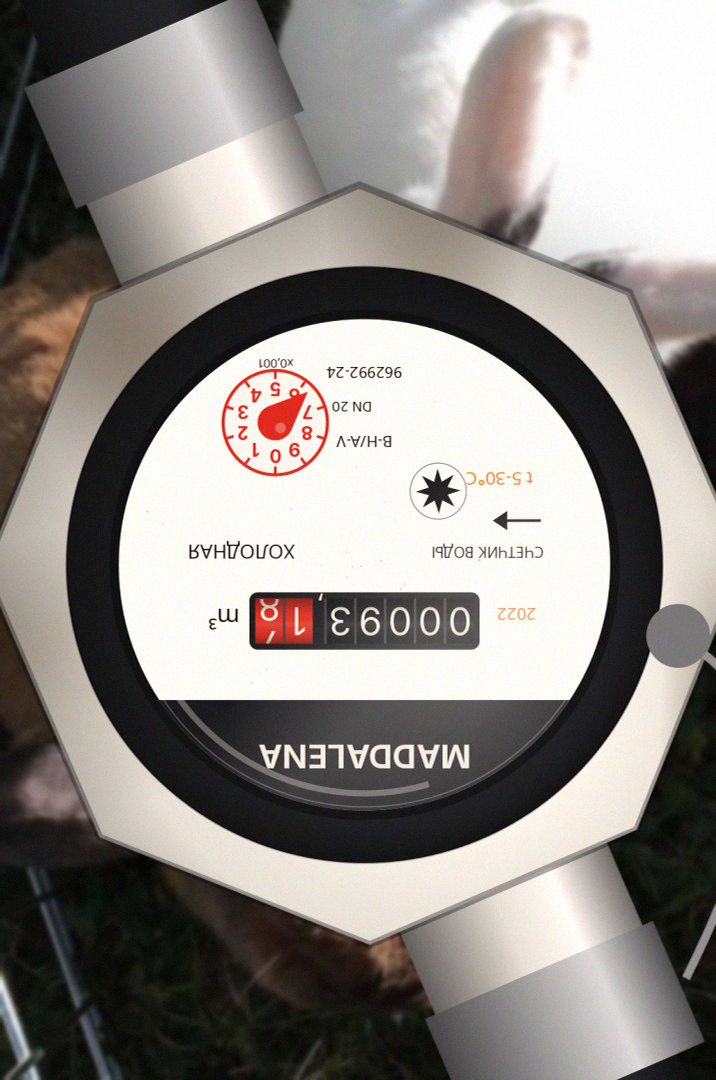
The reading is 93.176 m³
